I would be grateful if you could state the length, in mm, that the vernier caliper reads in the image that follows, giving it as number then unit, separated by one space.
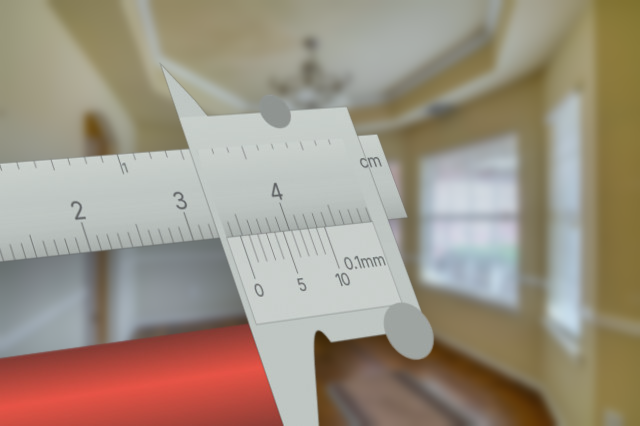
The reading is 34.8 mm
